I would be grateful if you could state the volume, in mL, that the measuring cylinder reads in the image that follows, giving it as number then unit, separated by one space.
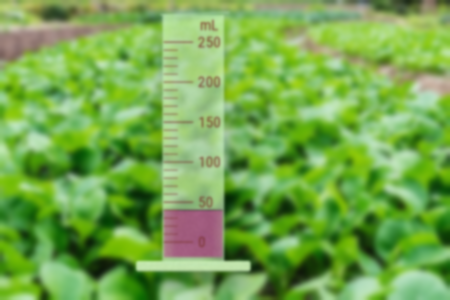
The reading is 40 mL
